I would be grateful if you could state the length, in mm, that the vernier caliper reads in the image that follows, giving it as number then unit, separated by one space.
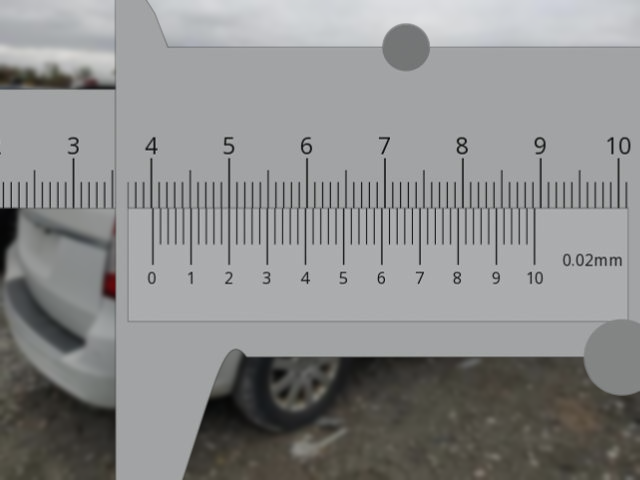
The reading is 40.2 mm
